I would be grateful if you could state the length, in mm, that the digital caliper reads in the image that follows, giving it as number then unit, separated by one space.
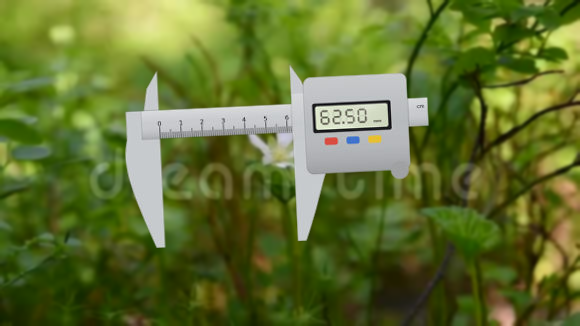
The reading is 62.50 mm
